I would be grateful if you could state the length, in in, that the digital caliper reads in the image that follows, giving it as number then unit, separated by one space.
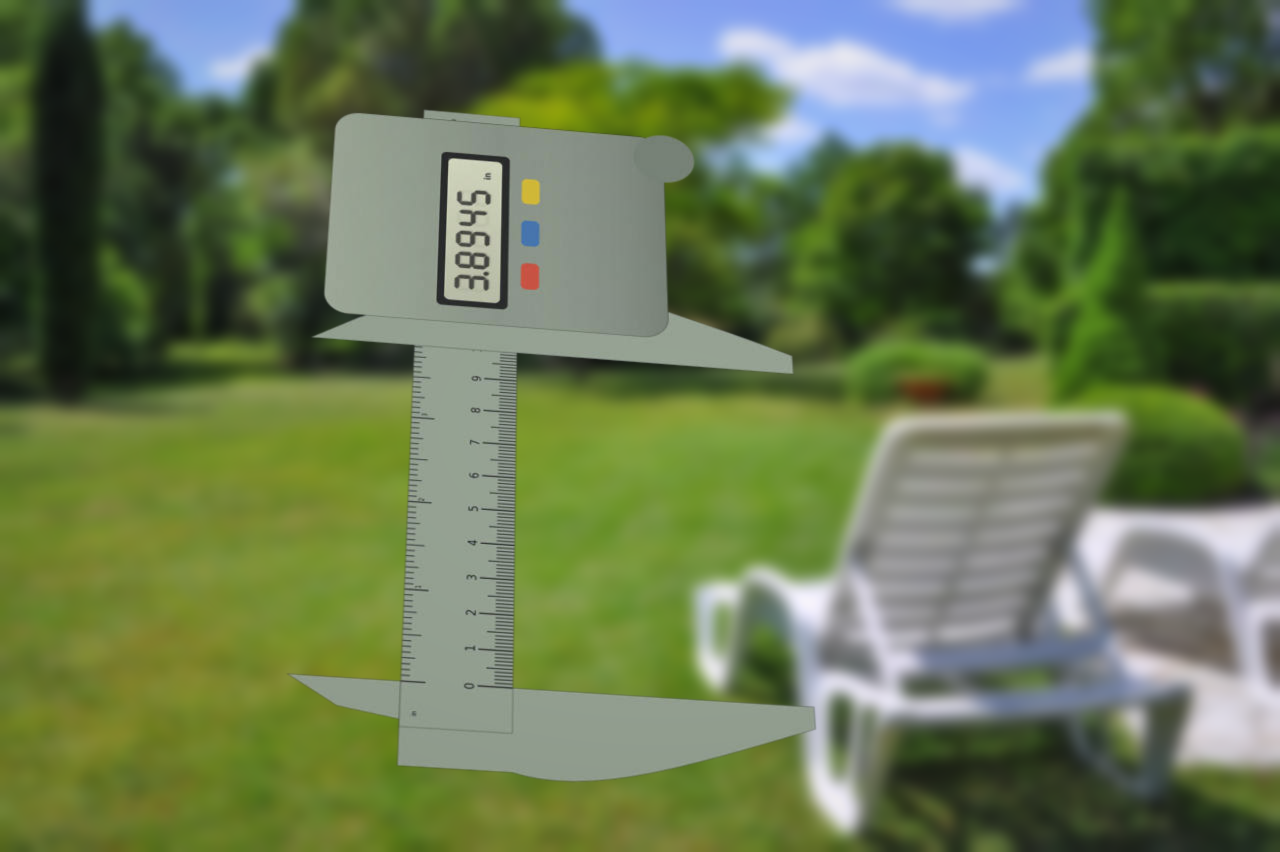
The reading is 3.8945 in
